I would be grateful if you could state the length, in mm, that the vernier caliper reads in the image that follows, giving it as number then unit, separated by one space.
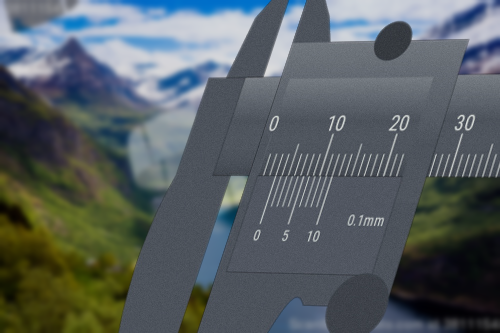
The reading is 3.0 mm
